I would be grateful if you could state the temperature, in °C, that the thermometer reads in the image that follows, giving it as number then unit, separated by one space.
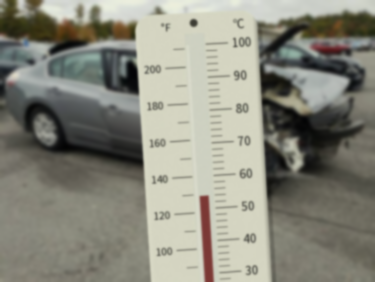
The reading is 54 °C
